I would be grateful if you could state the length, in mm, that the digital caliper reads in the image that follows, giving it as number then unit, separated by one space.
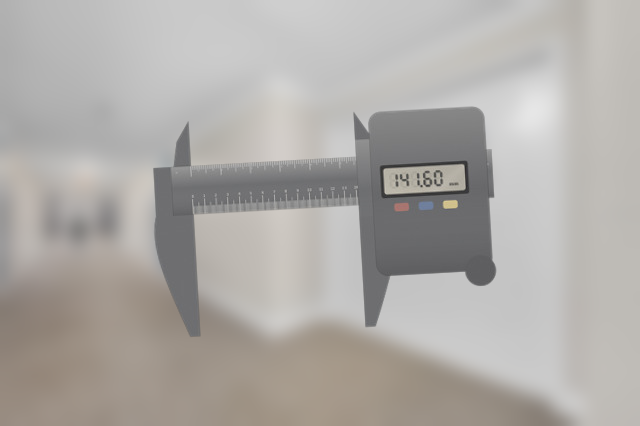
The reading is 141.60 mm
